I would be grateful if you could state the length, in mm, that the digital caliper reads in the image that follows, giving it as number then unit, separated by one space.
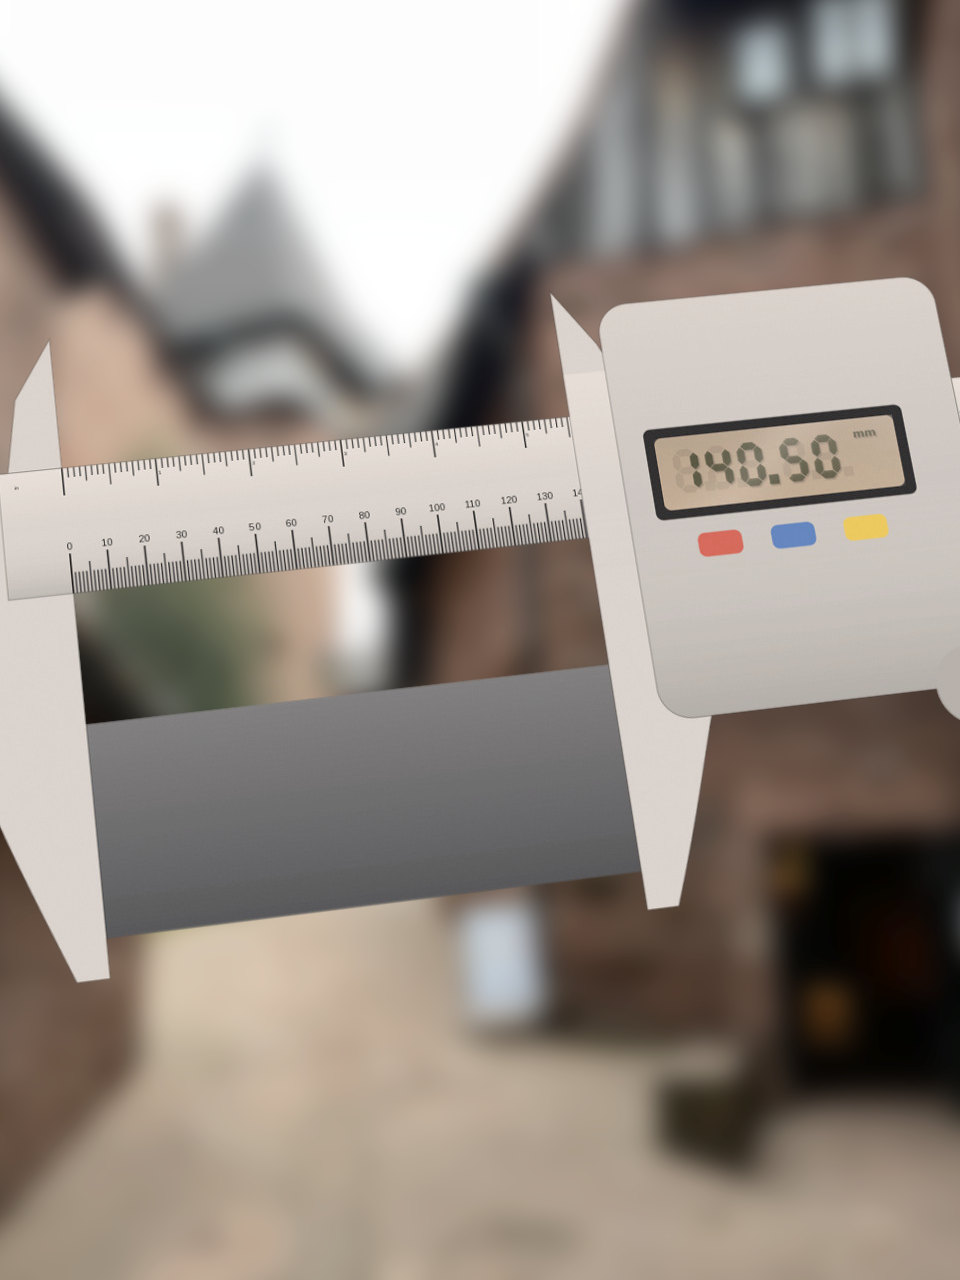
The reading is 140.50 mm
